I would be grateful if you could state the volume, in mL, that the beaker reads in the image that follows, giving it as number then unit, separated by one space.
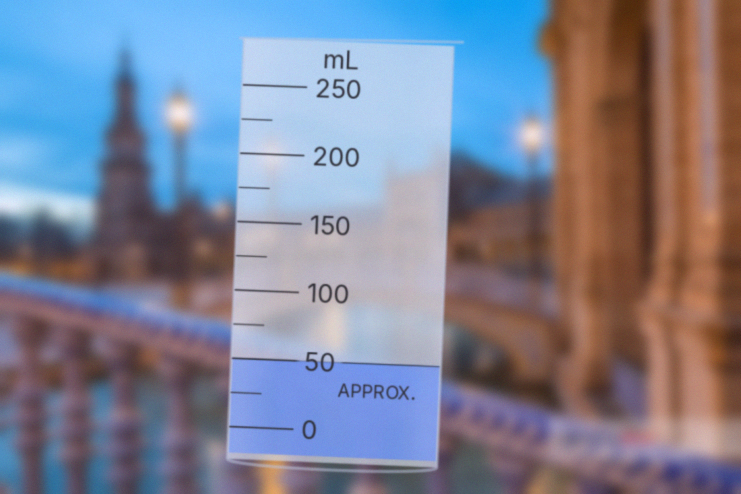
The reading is 50 mL
